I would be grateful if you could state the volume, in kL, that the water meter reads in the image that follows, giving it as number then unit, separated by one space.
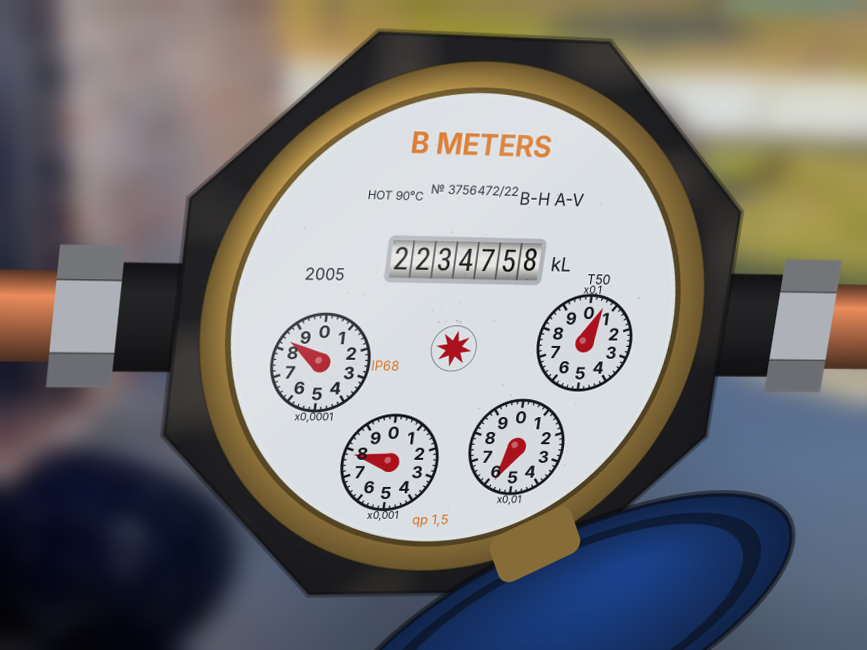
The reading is 2234758.0578 kL
